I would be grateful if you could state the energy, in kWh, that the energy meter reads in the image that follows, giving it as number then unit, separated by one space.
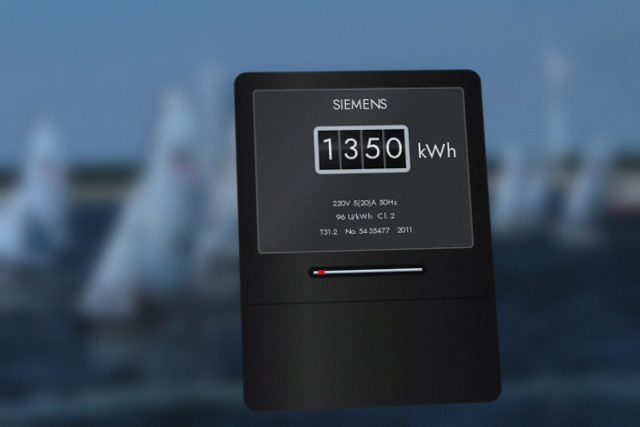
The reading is 1350 kWh
